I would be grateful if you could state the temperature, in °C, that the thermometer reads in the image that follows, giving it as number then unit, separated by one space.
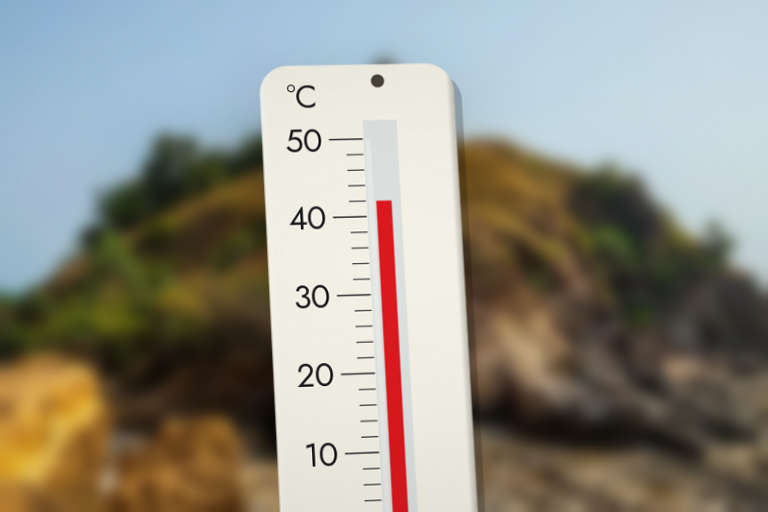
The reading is 42 °C
